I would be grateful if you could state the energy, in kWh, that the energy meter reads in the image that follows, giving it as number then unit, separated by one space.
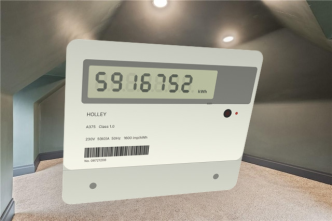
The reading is 5916752 kWh
